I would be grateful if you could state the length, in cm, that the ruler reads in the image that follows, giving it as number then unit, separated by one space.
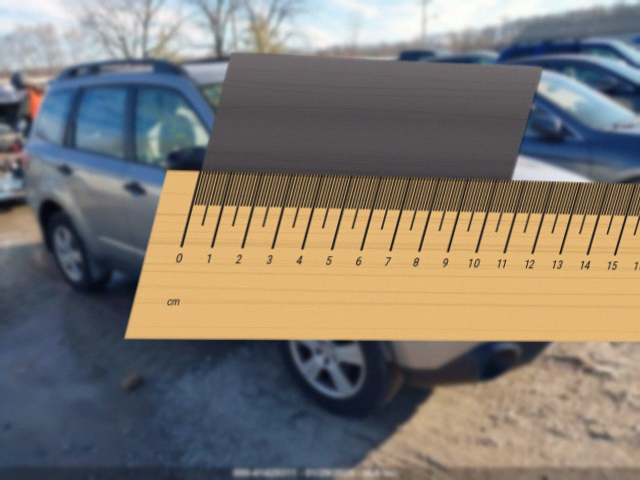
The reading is 10.5 cm
